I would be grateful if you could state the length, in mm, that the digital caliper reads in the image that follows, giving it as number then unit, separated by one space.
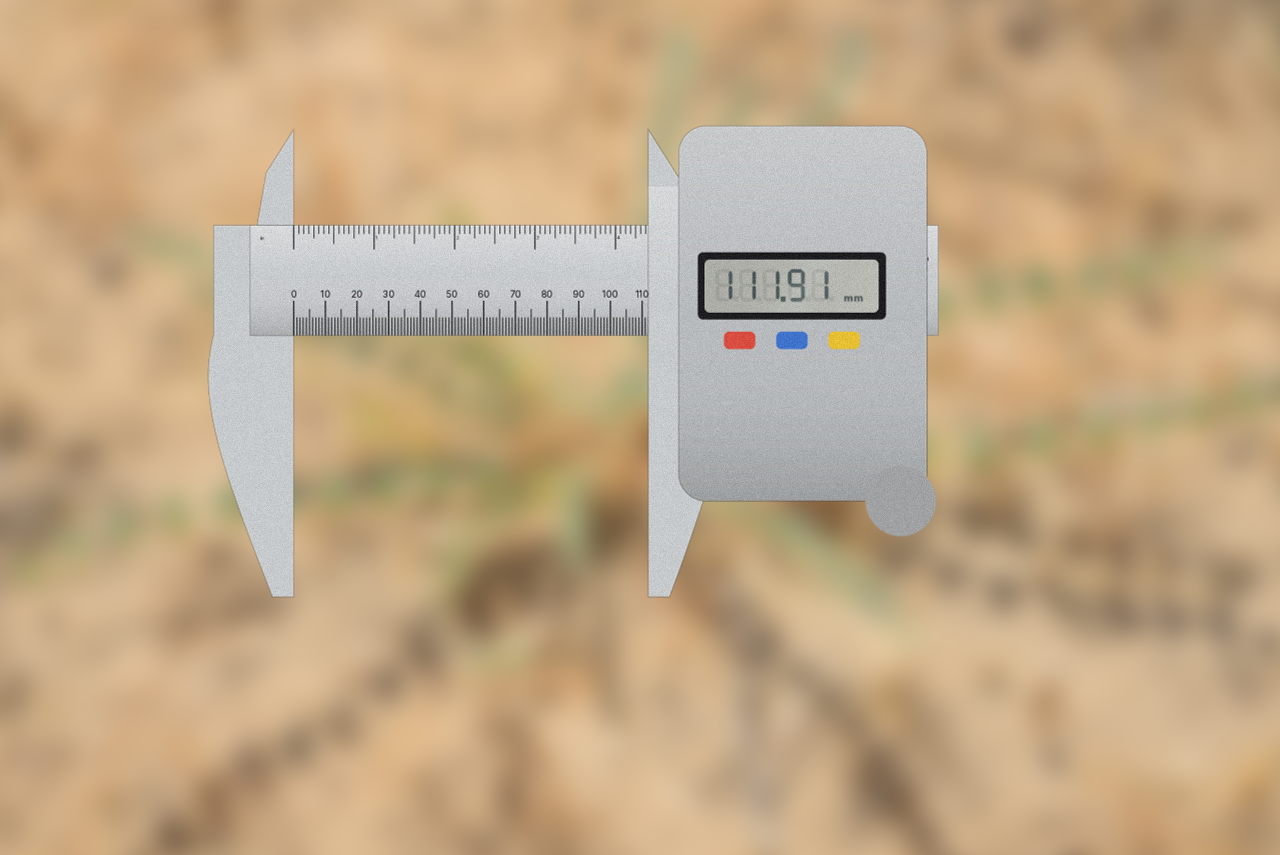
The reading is 111.91 mm
